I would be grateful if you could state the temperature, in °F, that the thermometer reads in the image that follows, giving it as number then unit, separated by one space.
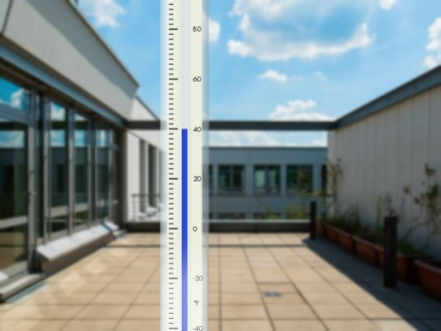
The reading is 40 °F
